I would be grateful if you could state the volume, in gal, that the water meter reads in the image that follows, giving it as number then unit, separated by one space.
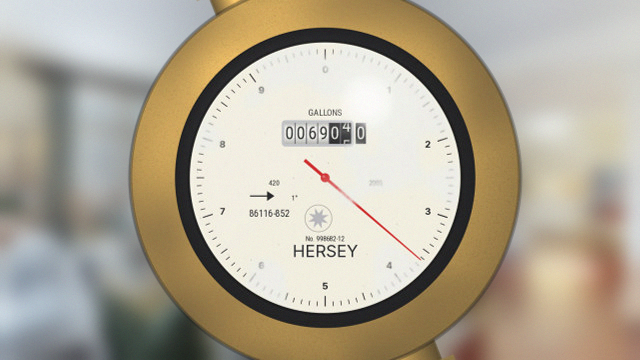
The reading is 69043.6 gal
